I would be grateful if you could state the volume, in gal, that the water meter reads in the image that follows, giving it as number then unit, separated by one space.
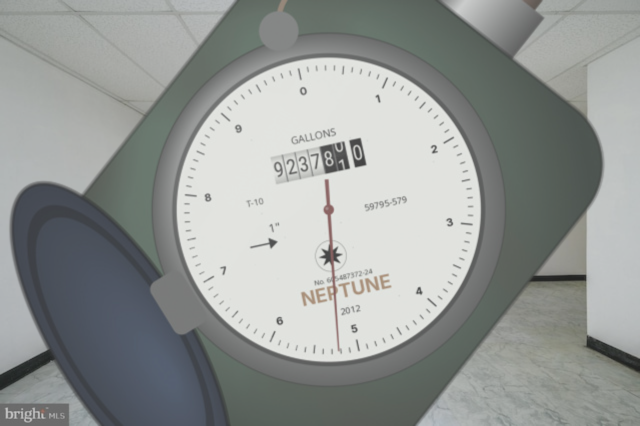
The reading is 9237805.2 gal
